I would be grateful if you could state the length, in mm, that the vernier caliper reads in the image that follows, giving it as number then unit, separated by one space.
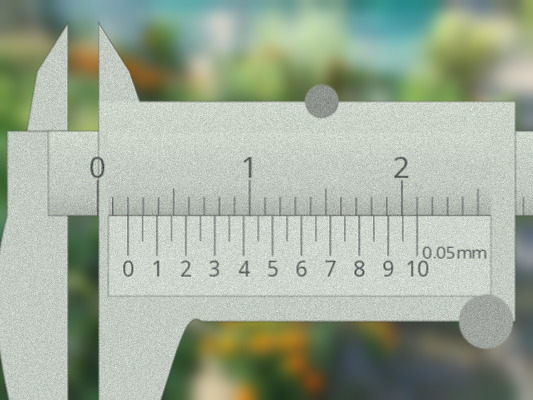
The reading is 2.0 mm
